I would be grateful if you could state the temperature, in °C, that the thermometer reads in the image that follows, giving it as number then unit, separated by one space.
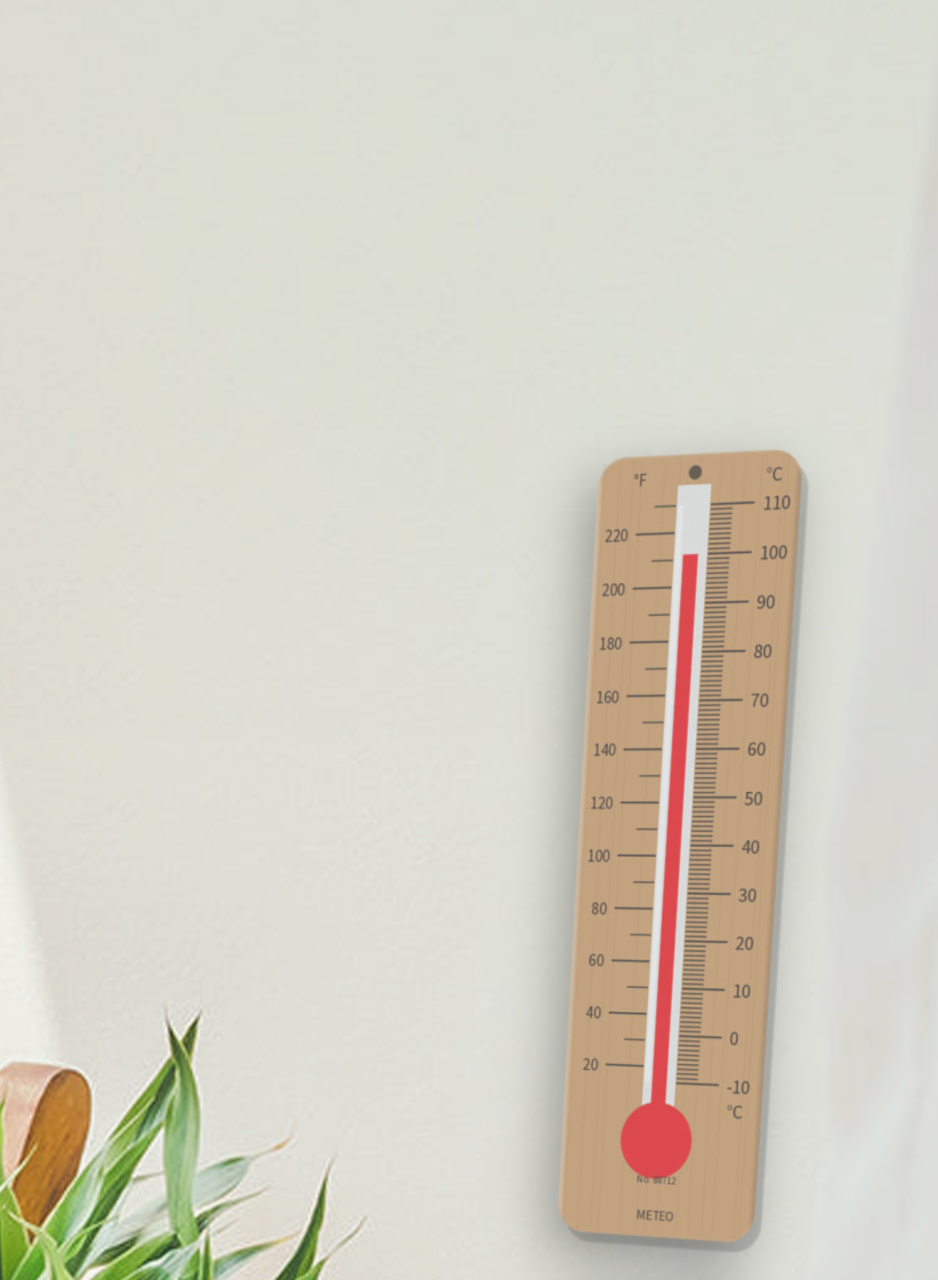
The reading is 100 °C
